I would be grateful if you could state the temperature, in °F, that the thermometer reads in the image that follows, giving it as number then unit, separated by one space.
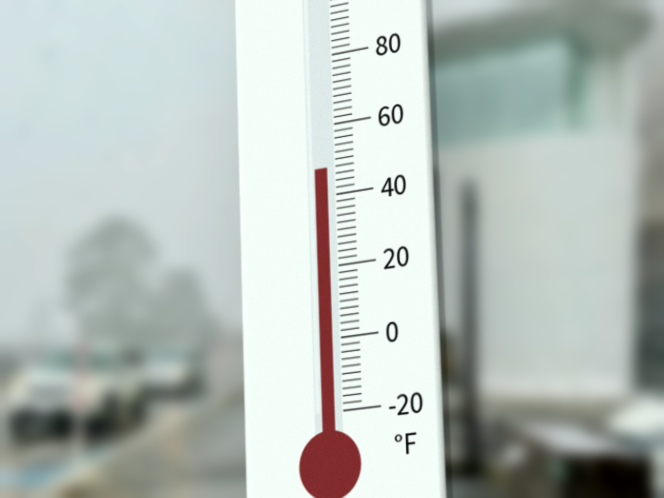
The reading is 48 °F
